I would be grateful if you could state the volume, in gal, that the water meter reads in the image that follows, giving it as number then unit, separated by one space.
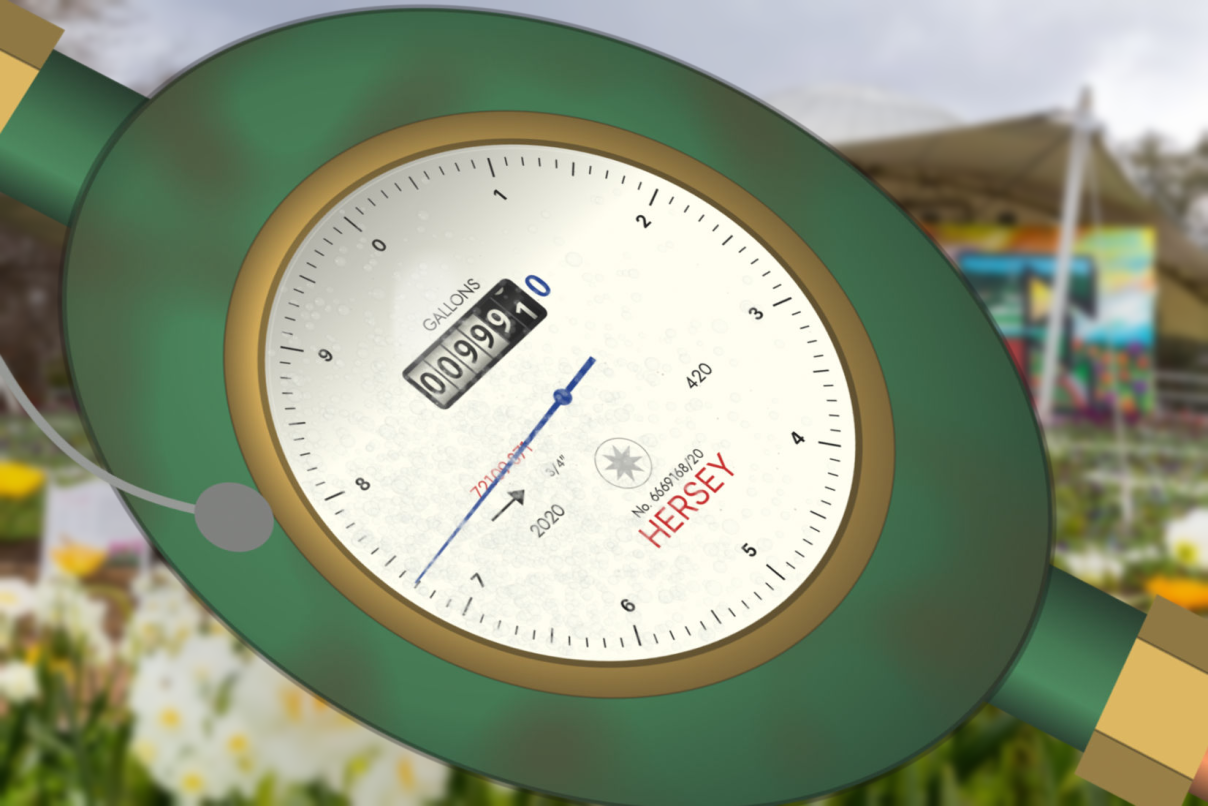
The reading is 99907.3 gal
